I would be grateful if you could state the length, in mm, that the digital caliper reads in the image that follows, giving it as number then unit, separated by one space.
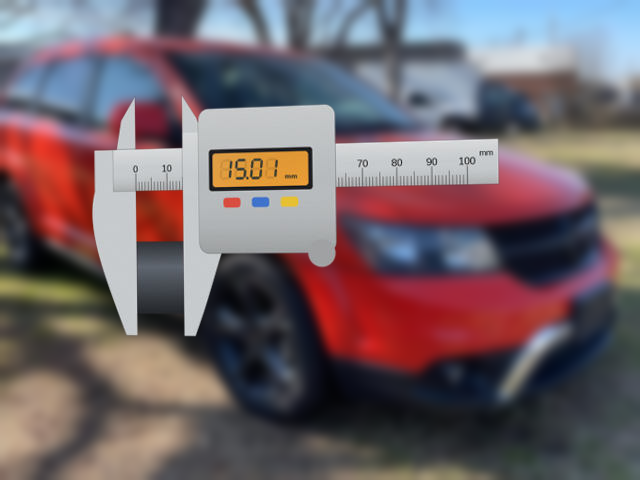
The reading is 15.01 mm
